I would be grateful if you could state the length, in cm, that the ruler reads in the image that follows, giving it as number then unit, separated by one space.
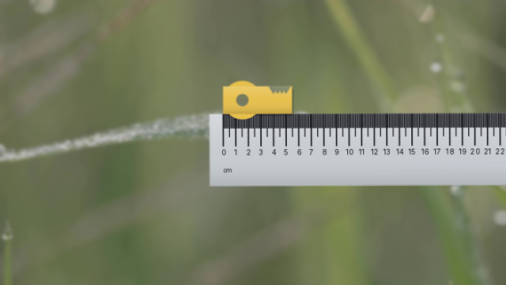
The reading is 5.5 cm
